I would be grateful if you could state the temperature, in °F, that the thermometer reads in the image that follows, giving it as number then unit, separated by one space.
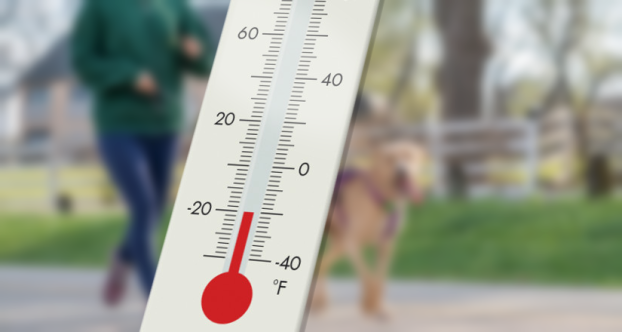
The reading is -20 °F
